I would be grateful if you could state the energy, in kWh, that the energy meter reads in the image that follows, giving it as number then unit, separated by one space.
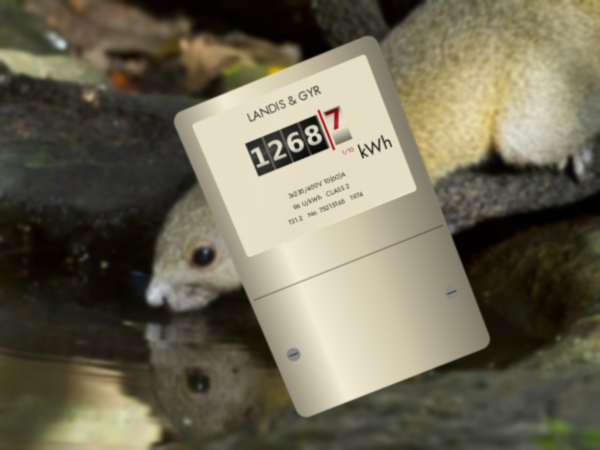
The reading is 1268.7 kWh
